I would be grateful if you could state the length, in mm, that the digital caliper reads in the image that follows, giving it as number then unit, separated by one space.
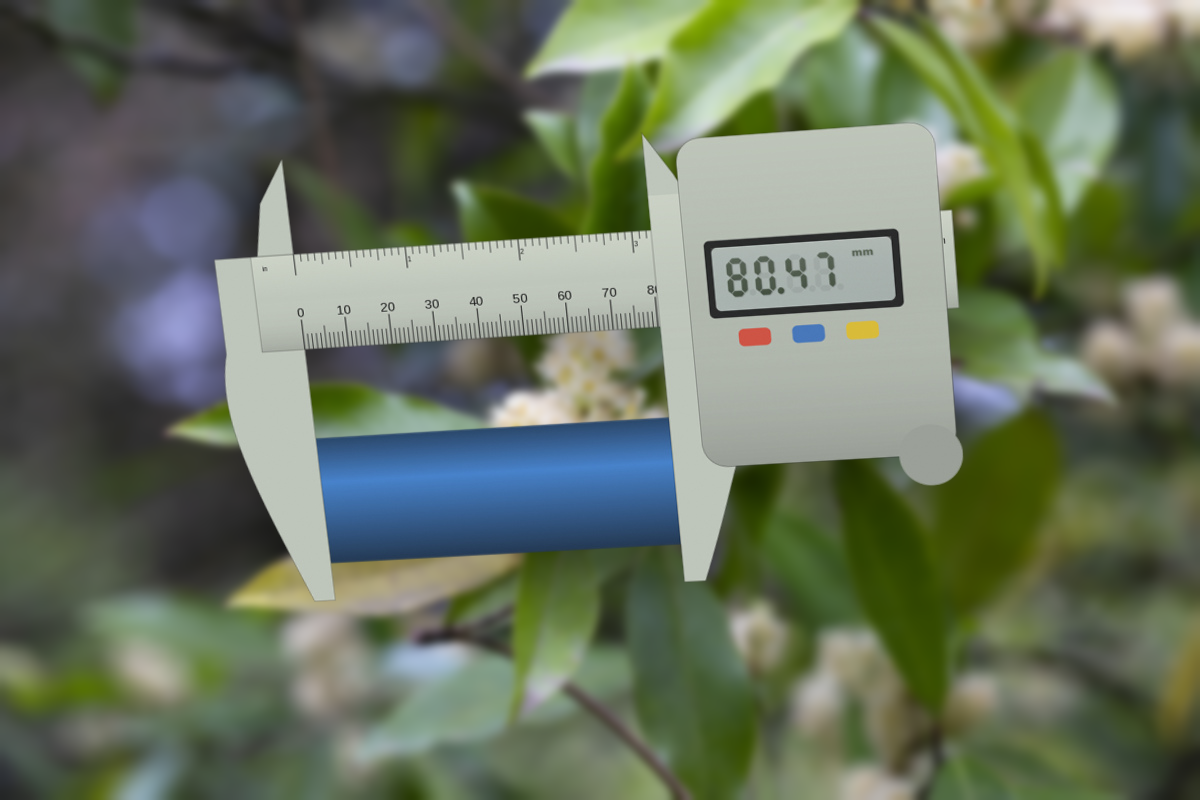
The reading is 80.47 mm
